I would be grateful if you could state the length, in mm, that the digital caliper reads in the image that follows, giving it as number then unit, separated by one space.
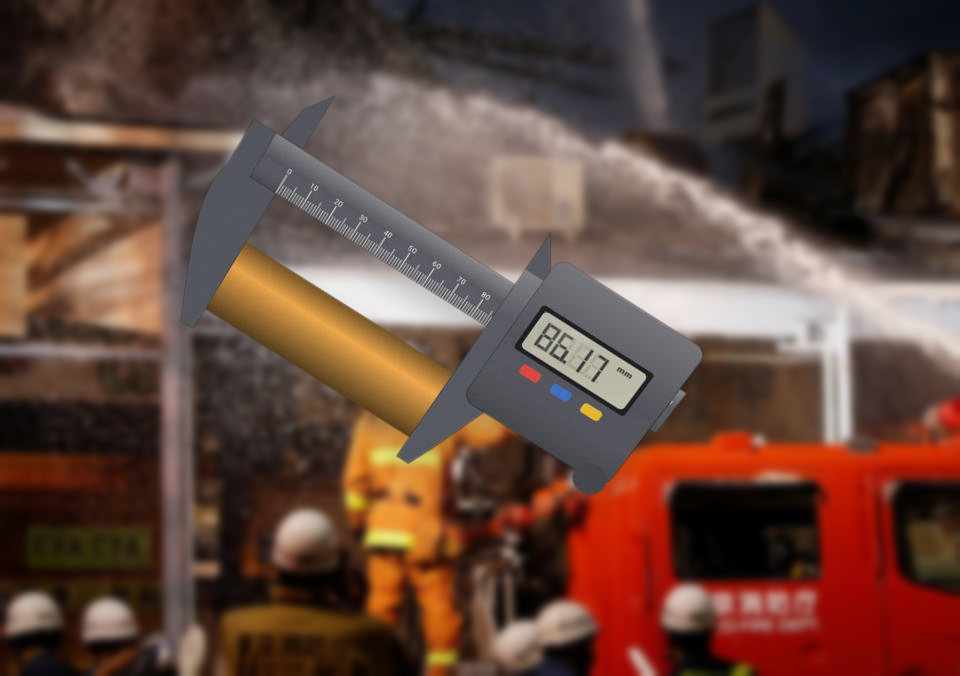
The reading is 86.17 mm
